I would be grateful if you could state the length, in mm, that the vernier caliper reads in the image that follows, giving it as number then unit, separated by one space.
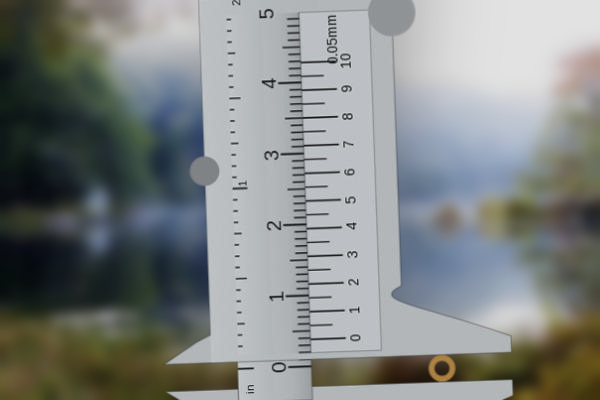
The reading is 3.8 mm
